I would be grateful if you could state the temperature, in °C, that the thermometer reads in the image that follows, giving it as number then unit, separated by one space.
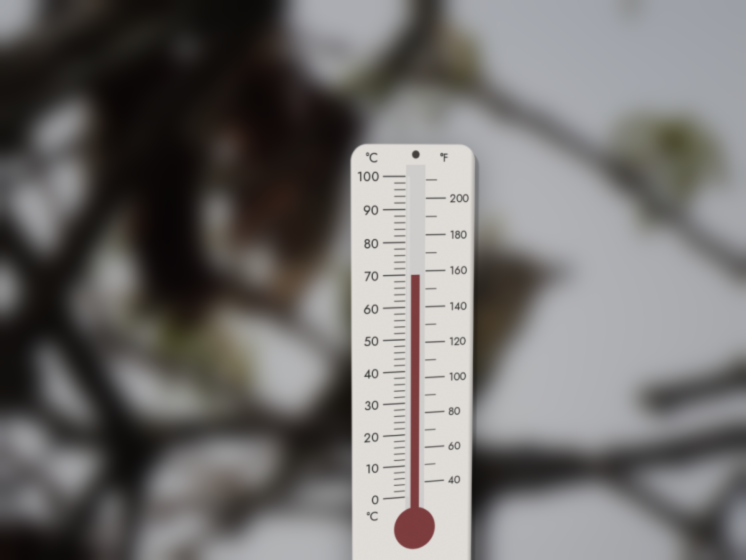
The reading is 70 °C
